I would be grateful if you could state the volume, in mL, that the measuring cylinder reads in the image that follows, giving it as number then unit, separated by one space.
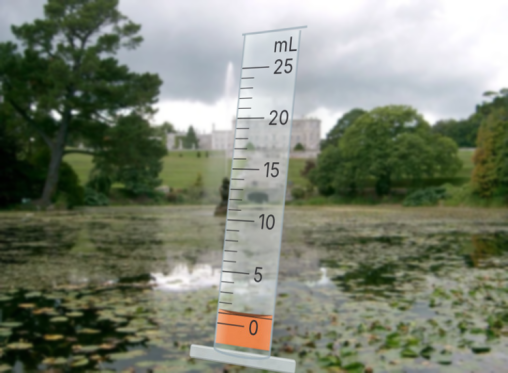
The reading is 1 mL
